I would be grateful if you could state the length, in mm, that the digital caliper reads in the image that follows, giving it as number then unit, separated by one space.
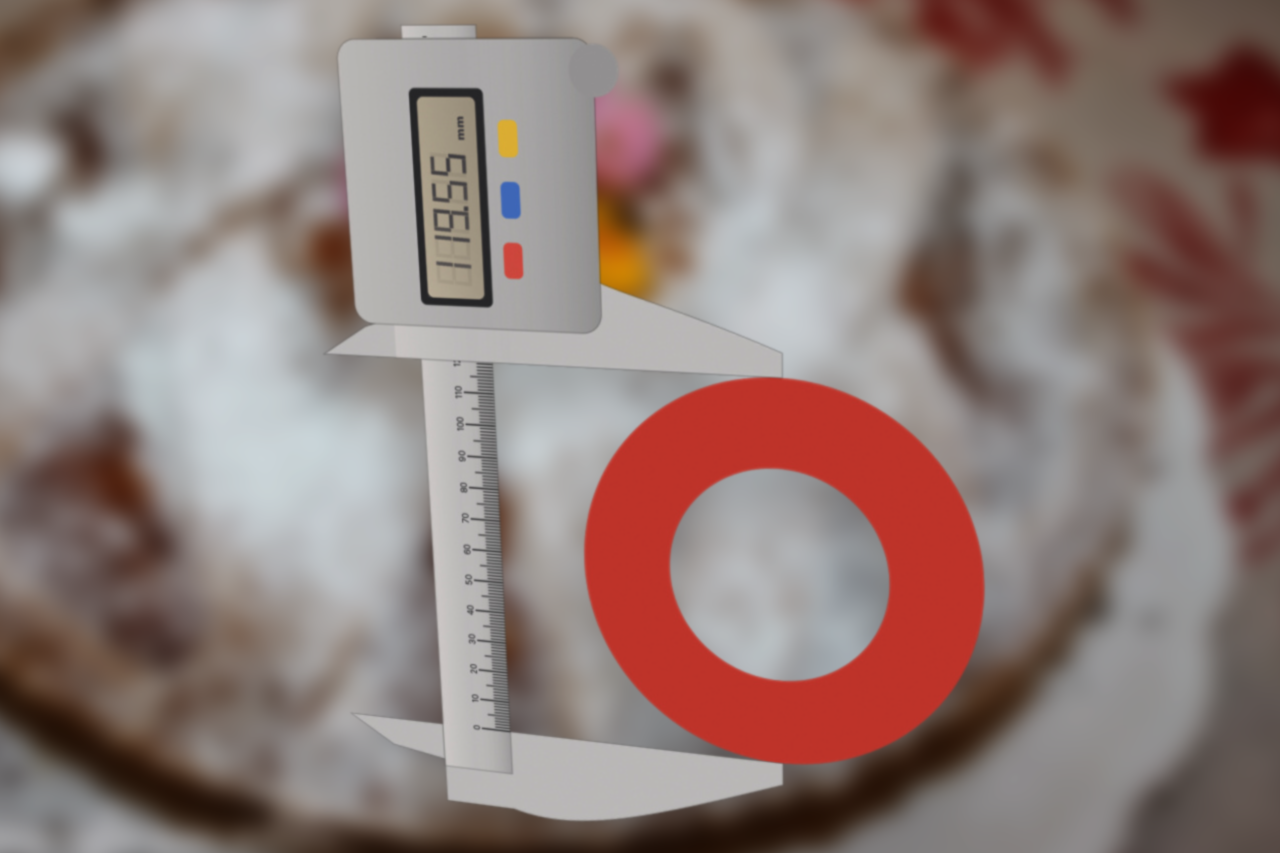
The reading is 119.55 mm
